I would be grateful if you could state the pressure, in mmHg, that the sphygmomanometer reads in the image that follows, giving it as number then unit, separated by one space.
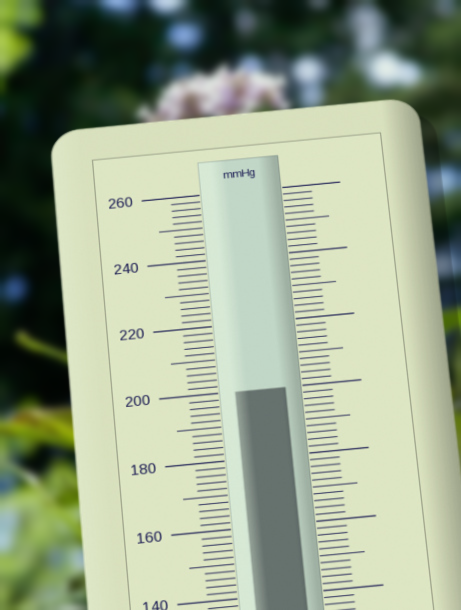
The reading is 200 mmHg
